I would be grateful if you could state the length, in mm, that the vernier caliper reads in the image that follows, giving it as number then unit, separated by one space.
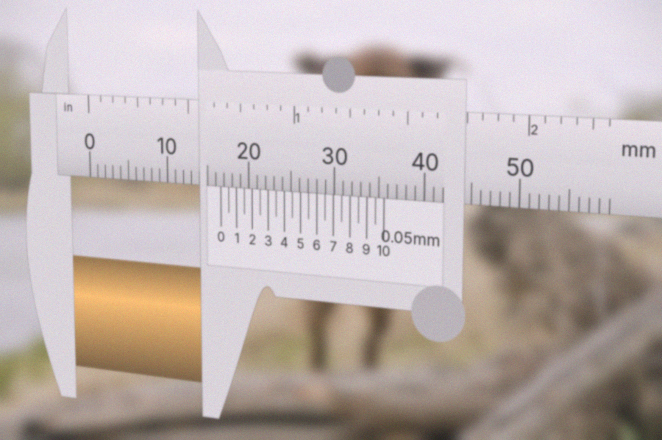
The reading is 16.6 mm
